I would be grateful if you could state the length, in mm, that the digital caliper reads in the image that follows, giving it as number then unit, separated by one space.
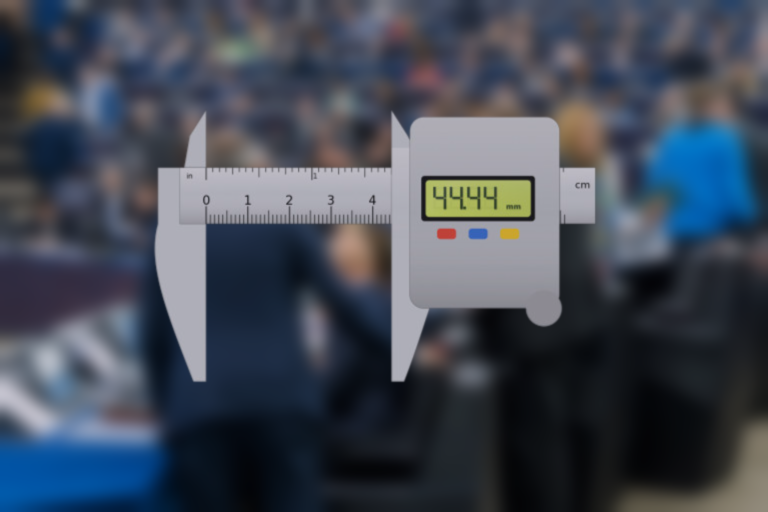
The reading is 44.44 mm
